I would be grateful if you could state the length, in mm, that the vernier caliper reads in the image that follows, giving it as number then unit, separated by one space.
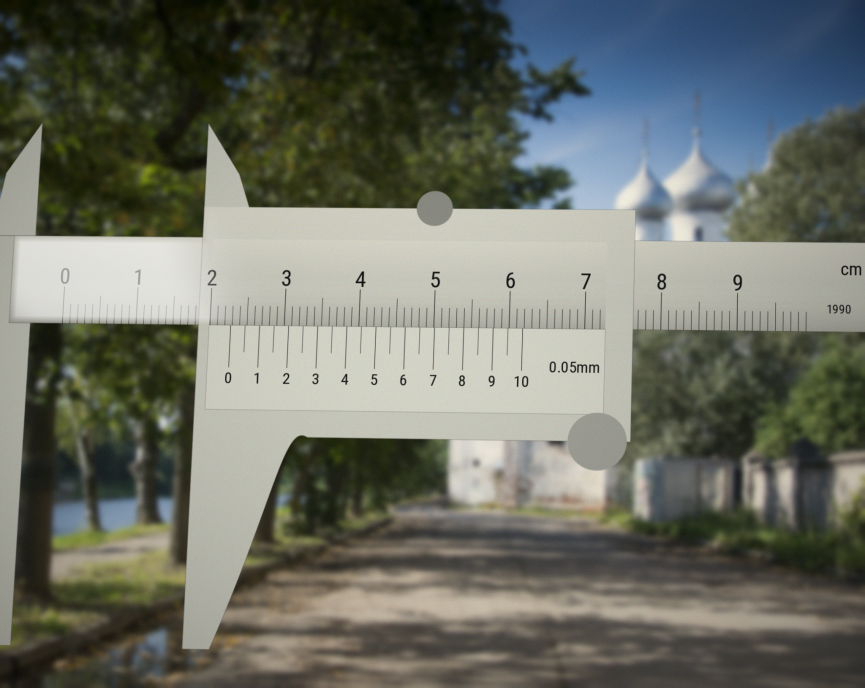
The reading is 22.8 mm
